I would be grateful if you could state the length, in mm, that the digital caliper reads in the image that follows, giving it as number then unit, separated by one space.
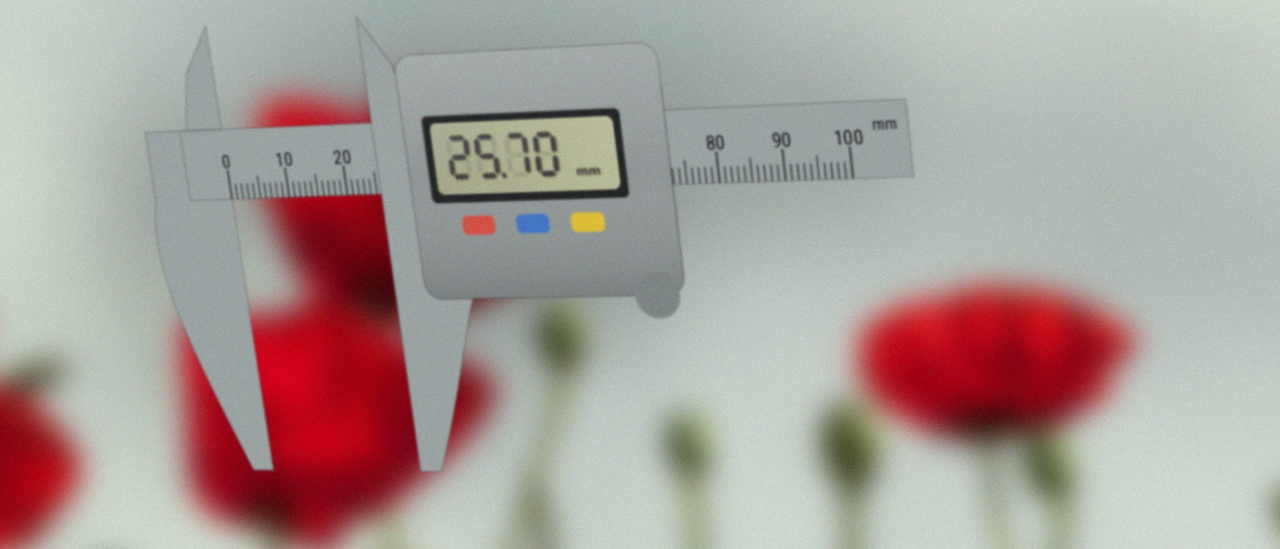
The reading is 25.70 mm
